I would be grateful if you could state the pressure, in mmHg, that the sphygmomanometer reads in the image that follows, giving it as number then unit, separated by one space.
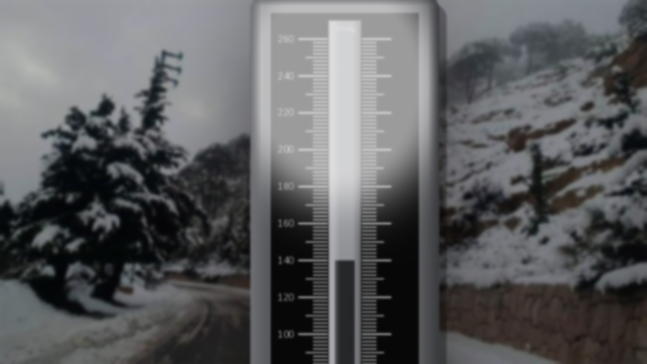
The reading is 140 mmHg
